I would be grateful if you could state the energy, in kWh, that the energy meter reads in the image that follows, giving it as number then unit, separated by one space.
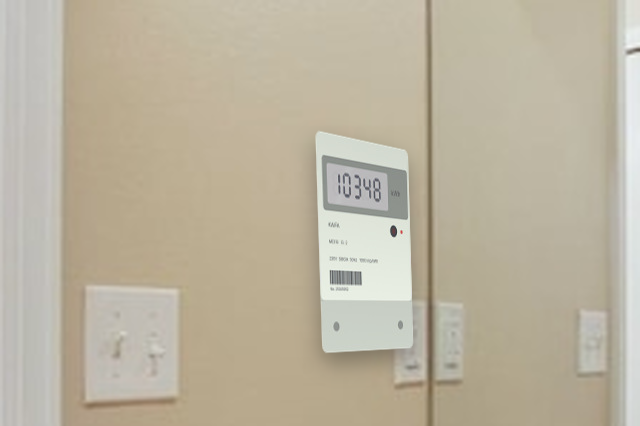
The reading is 10348 kWh
